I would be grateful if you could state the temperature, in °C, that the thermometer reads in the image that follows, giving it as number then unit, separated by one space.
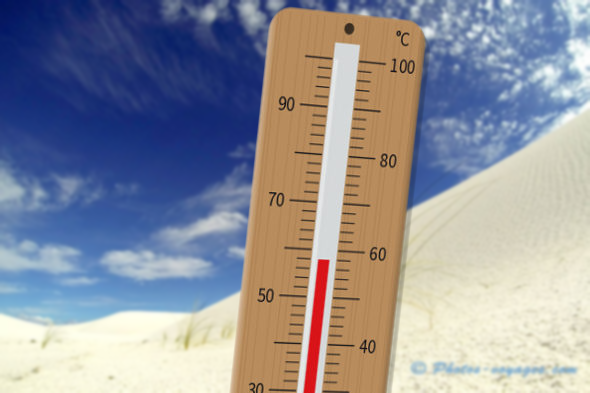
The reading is 58 °C
